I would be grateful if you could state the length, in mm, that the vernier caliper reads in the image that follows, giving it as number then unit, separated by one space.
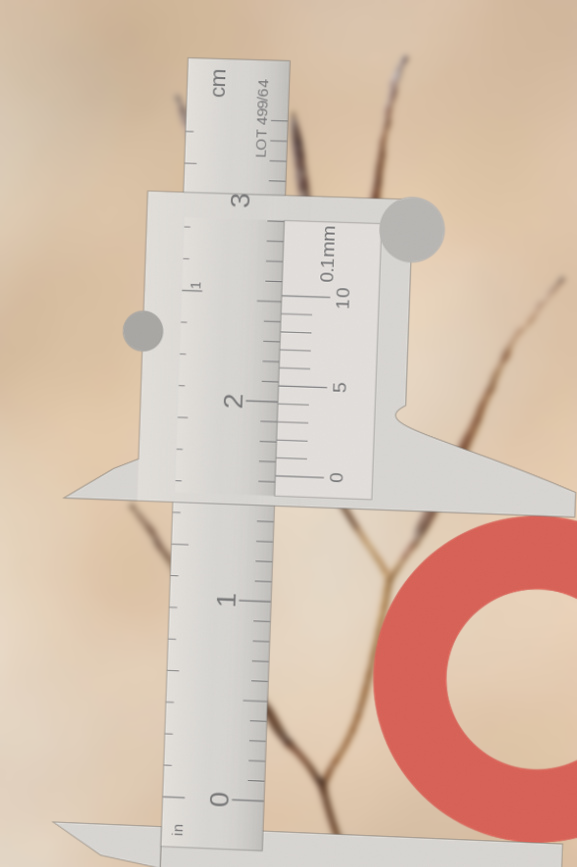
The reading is 16.3 mm
